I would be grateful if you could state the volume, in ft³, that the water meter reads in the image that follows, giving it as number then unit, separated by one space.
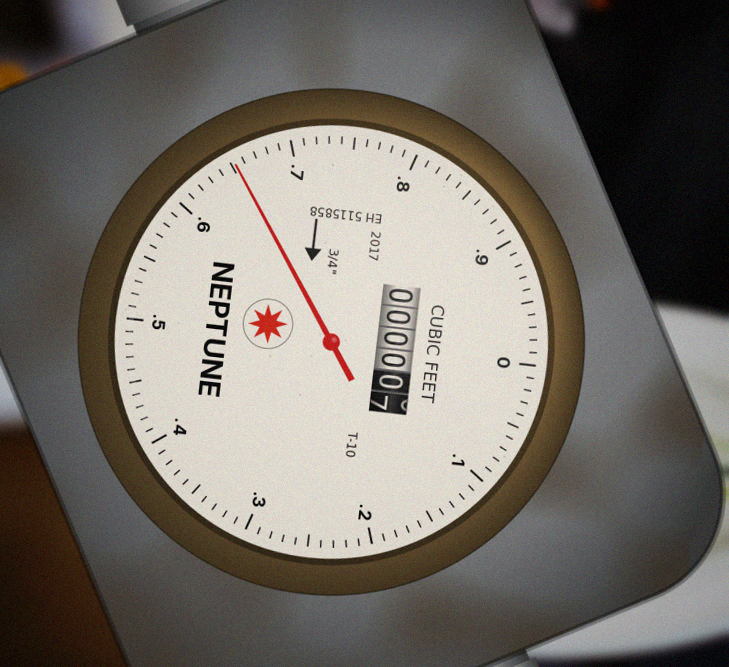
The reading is 6.65 ft³
